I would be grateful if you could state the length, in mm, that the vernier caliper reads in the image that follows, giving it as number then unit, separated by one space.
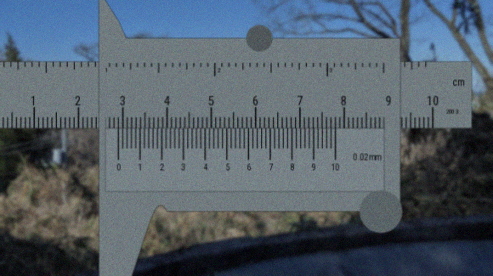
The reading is 29.0 mm
